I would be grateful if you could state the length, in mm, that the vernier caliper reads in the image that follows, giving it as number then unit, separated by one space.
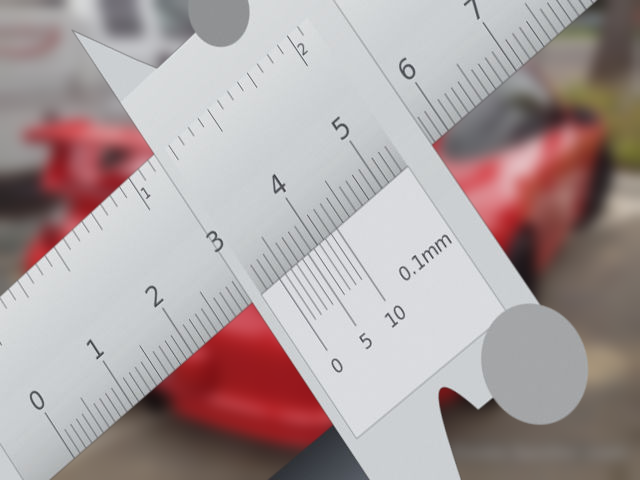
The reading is 34.0 mm
